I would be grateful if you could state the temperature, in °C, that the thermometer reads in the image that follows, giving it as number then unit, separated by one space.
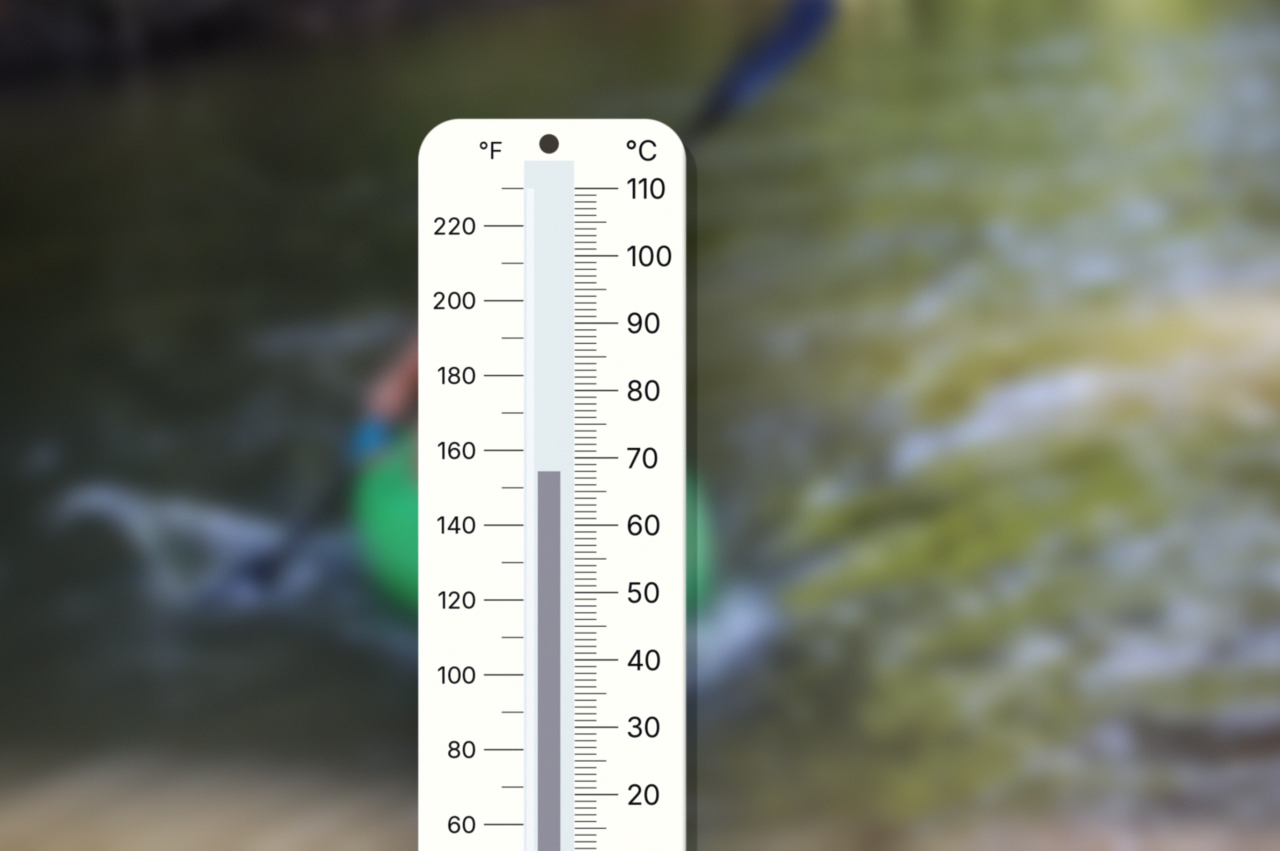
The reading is 68 °C
